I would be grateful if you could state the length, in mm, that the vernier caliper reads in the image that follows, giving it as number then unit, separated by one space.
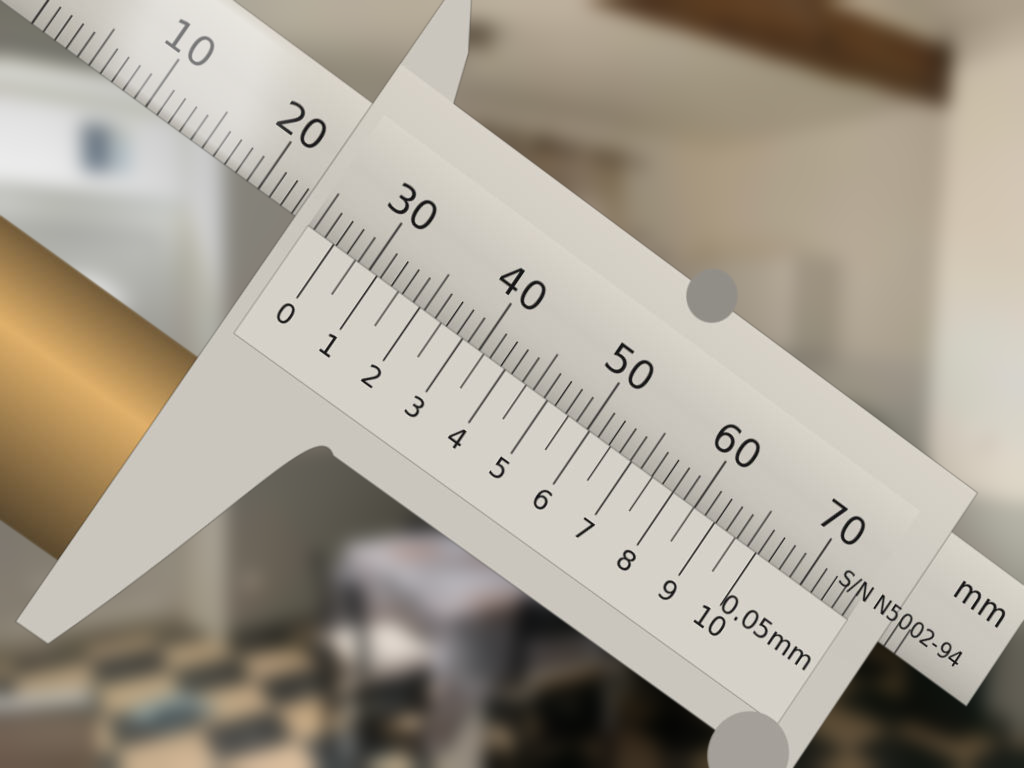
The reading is 26.8 mm
